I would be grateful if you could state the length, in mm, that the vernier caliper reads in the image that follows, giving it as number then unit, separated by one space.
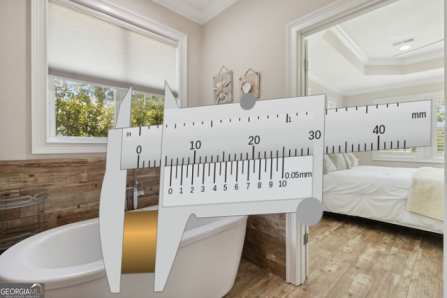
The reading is 6.0 mm
